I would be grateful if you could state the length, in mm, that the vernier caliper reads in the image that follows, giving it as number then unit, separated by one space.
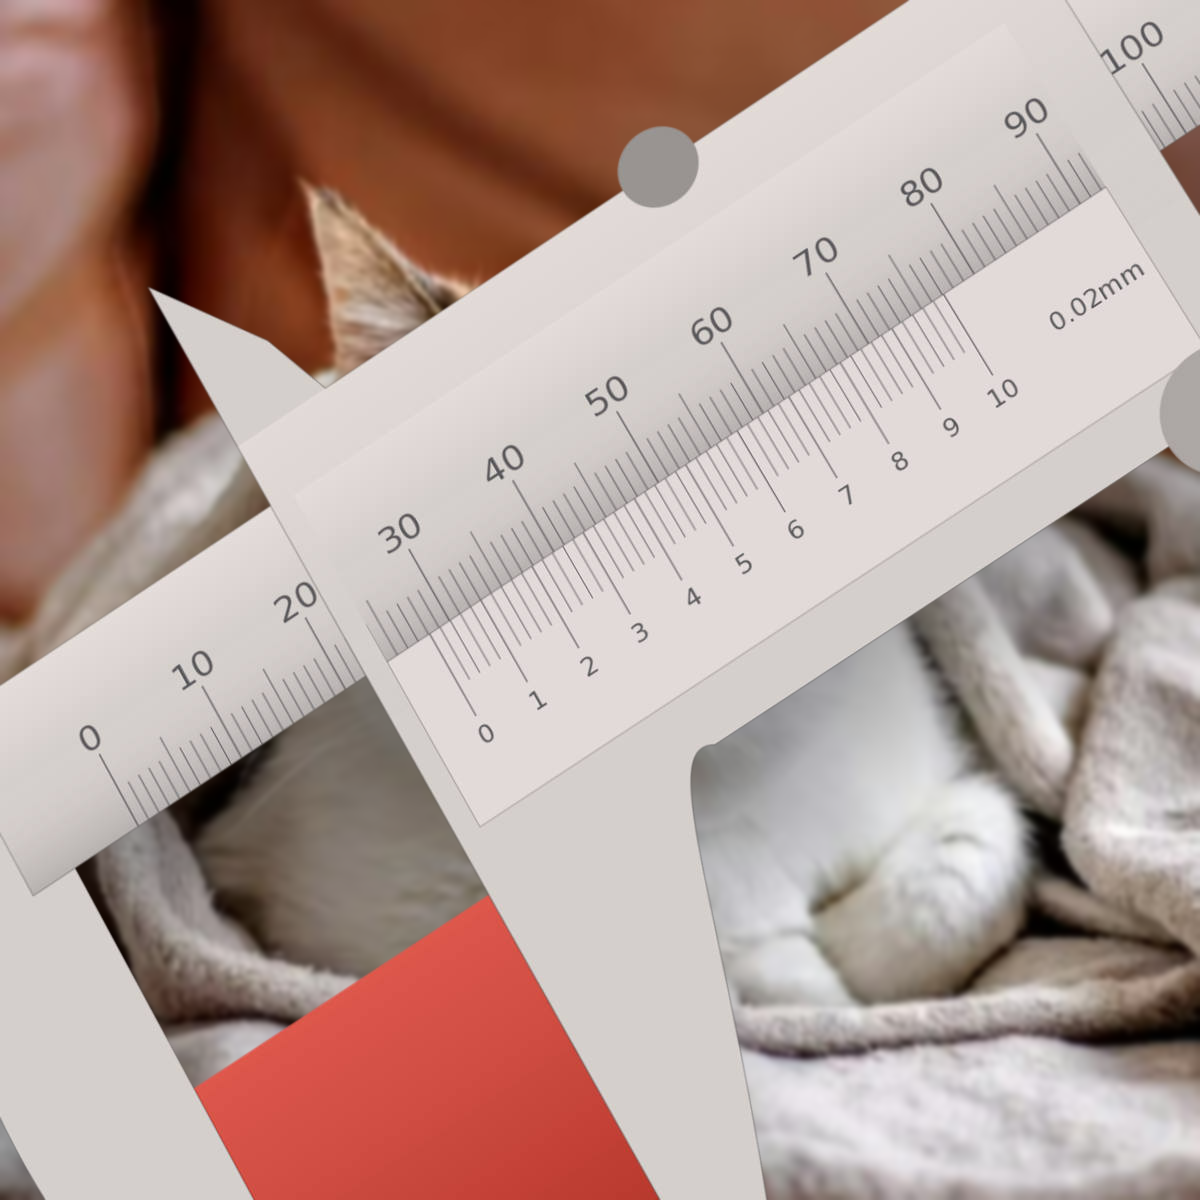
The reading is 28.1 mm
